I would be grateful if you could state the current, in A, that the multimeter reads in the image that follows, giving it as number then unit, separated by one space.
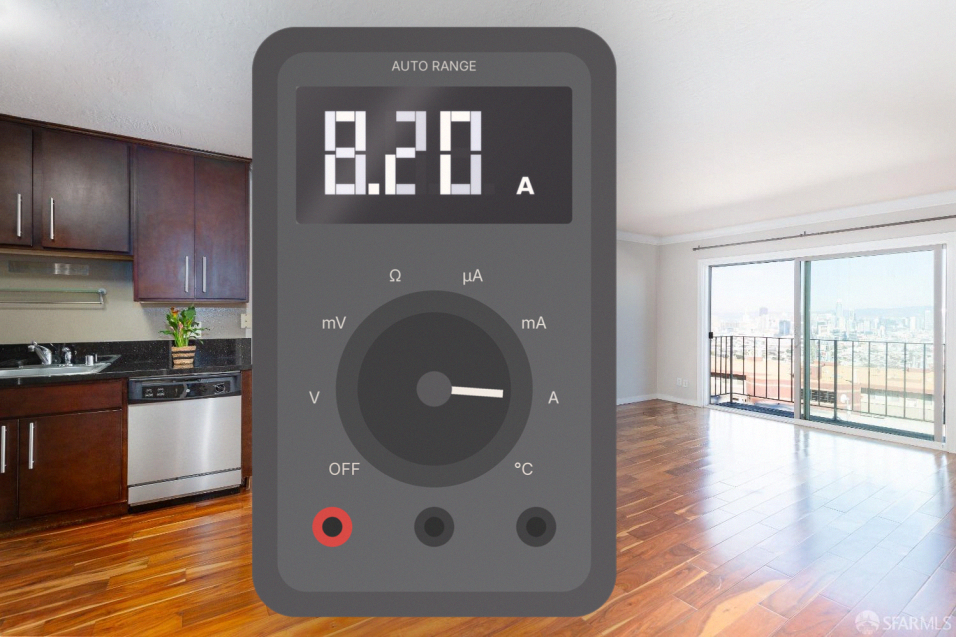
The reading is 8.20 A
